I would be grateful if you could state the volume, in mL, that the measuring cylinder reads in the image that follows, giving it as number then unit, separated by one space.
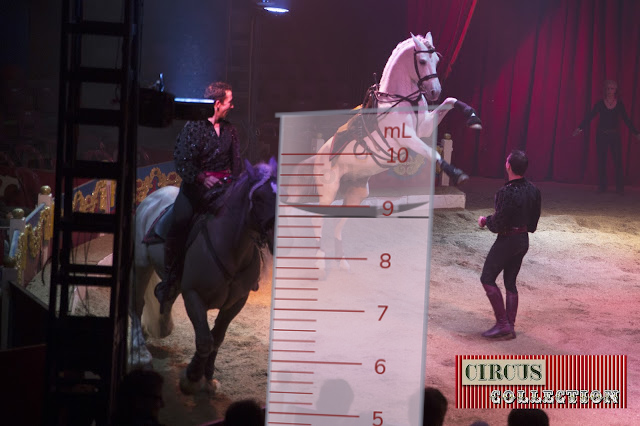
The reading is 8.8 mL
